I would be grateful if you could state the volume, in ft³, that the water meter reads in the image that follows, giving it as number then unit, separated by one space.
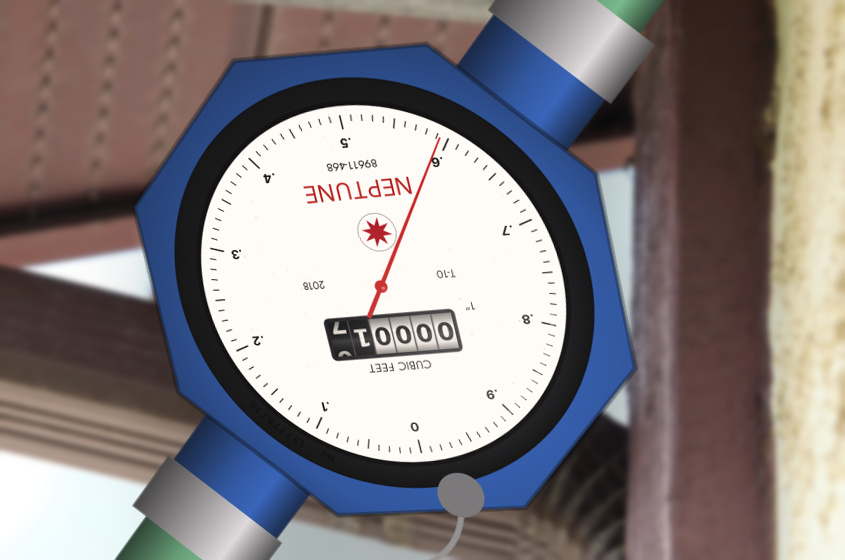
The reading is 16.59 ft³
